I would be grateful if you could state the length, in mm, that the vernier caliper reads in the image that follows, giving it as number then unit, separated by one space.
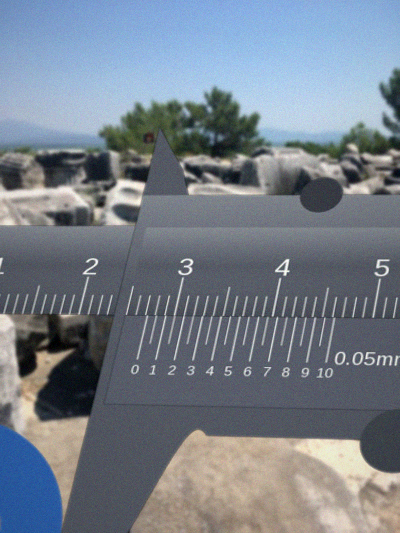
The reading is 27.2 mm
